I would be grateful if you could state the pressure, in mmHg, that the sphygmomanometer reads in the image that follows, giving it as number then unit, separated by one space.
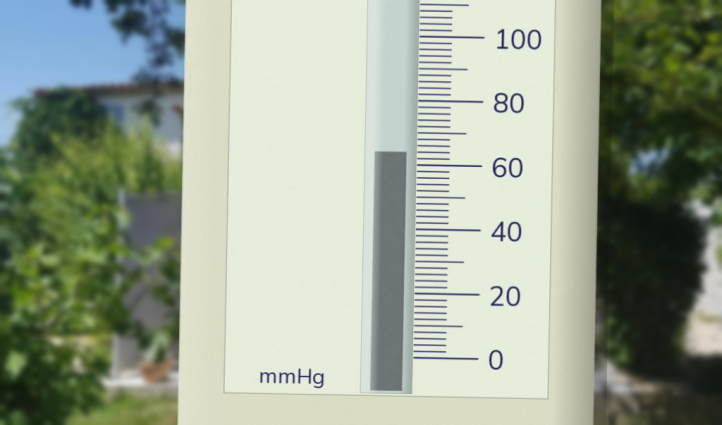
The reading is 64 mmHg
